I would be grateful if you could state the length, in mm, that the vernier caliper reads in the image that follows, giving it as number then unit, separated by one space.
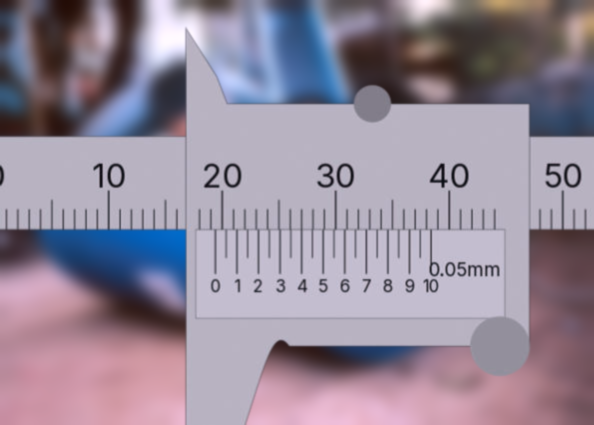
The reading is 19.4 mm
